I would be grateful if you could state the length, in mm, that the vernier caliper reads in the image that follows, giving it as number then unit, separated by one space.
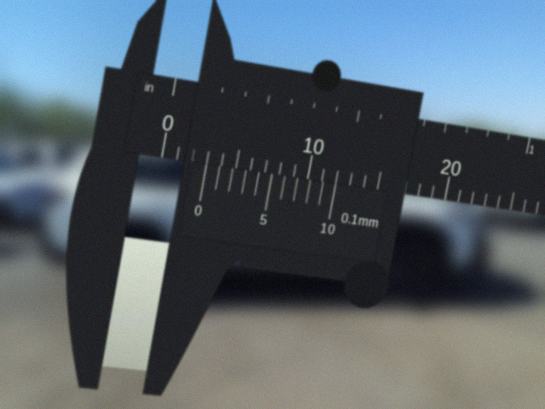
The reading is 3.0 mm
